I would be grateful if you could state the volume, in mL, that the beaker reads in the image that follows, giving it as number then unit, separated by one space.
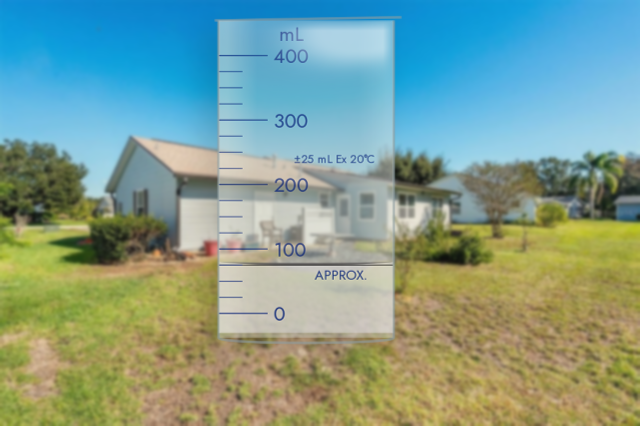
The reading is 75 mL
